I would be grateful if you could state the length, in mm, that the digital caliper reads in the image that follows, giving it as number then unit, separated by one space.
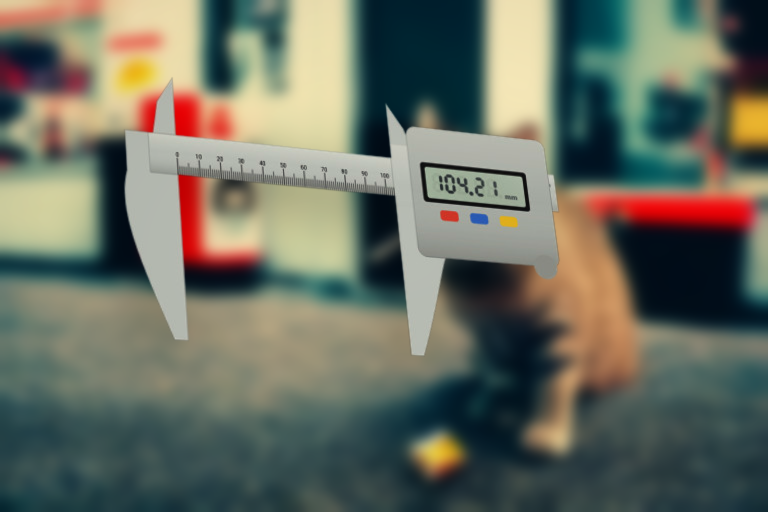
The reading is 104.21 mm
